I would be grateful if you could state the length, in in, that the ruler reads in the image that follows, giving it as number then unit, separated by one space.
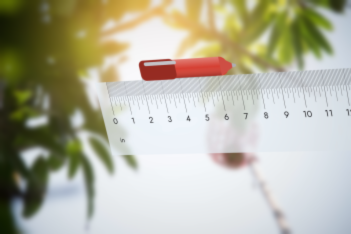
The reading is 5 in
